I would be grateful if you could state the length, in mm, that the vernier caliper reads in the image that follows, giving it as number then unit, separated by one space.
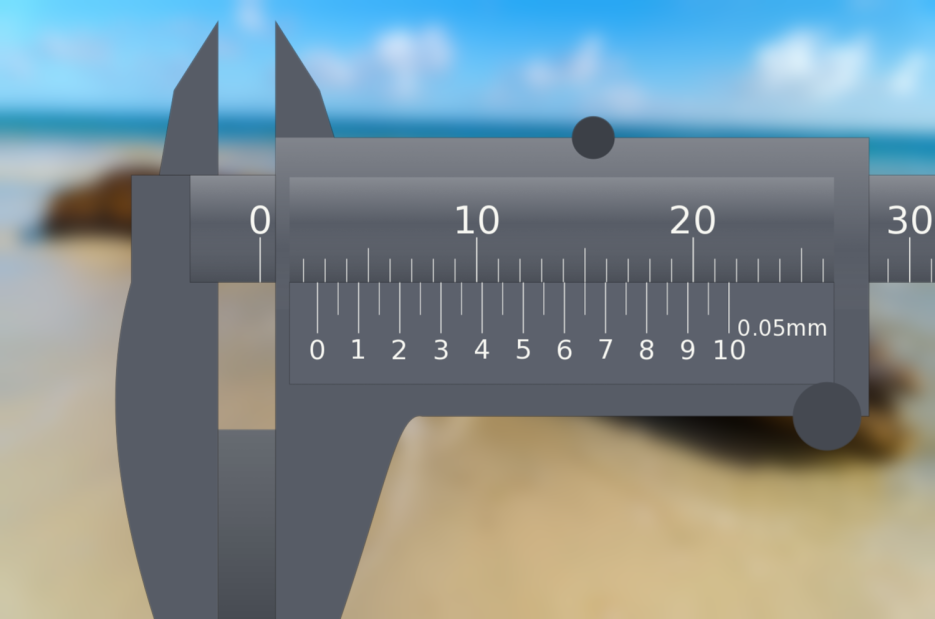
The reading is 2.65 mm
